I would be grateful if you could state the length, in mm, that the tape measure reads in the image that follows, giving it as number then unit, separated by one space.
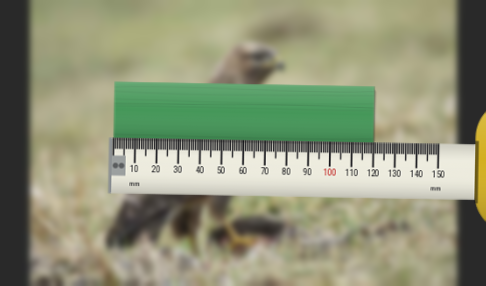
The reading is 120 mm
